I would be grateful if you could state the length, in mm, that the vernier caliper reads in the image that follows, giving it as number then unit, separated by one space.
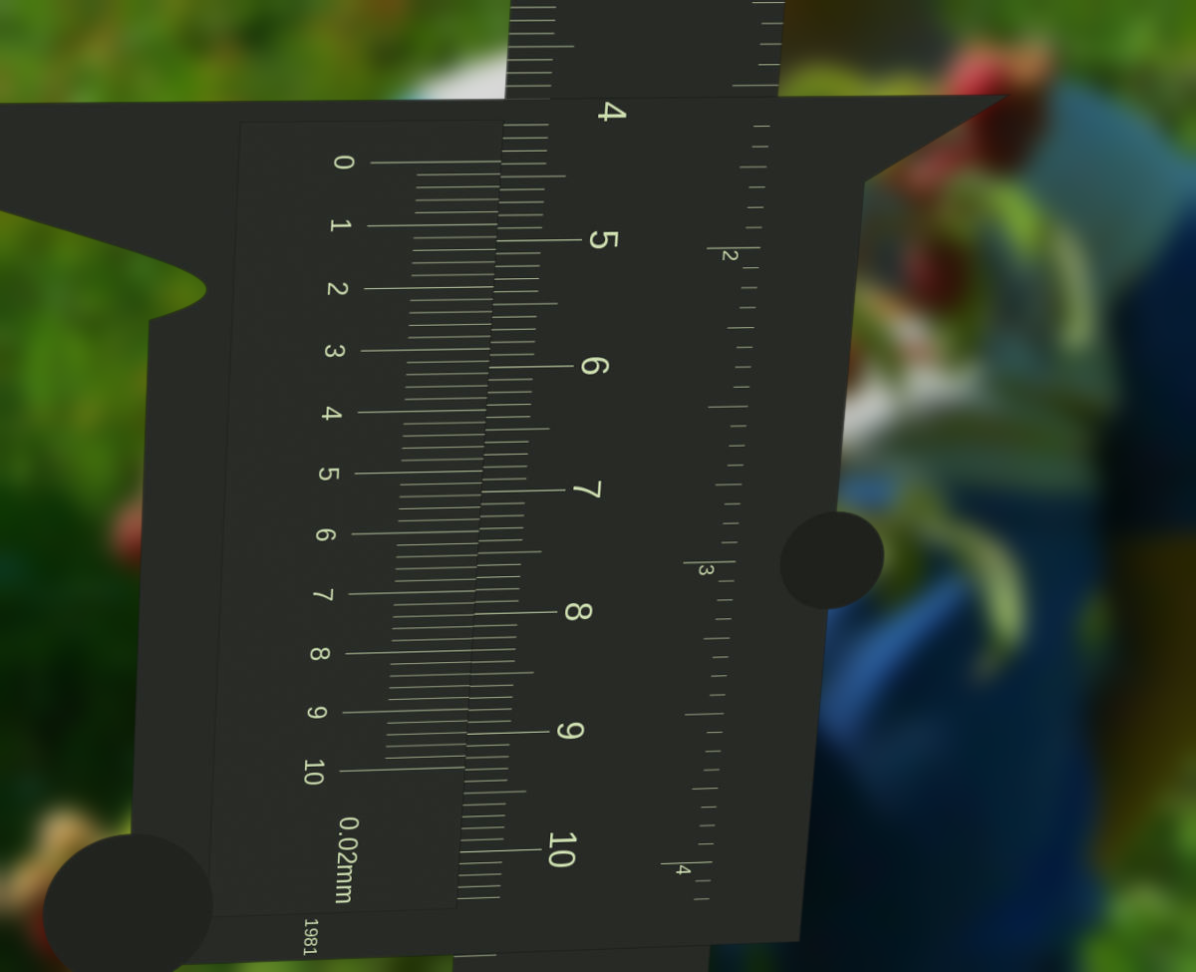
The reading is 43.8 mm
